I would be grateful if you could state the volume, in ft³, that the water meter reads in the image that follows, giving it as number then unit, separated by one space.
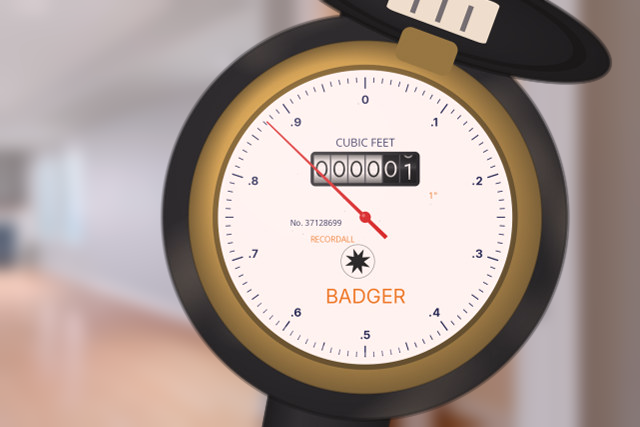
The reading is 0.87 ft³
